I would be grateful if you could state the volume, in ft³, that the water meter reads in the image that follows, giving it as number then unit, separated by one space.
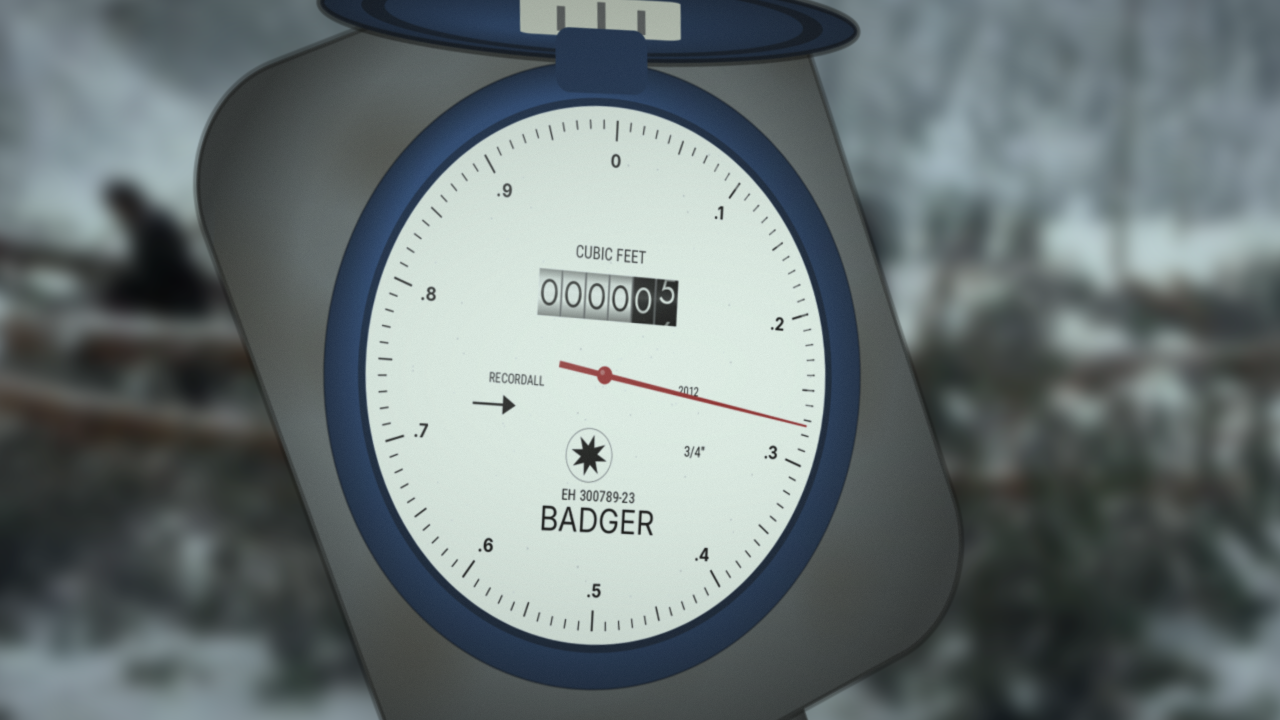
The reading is 5.27 ft³
